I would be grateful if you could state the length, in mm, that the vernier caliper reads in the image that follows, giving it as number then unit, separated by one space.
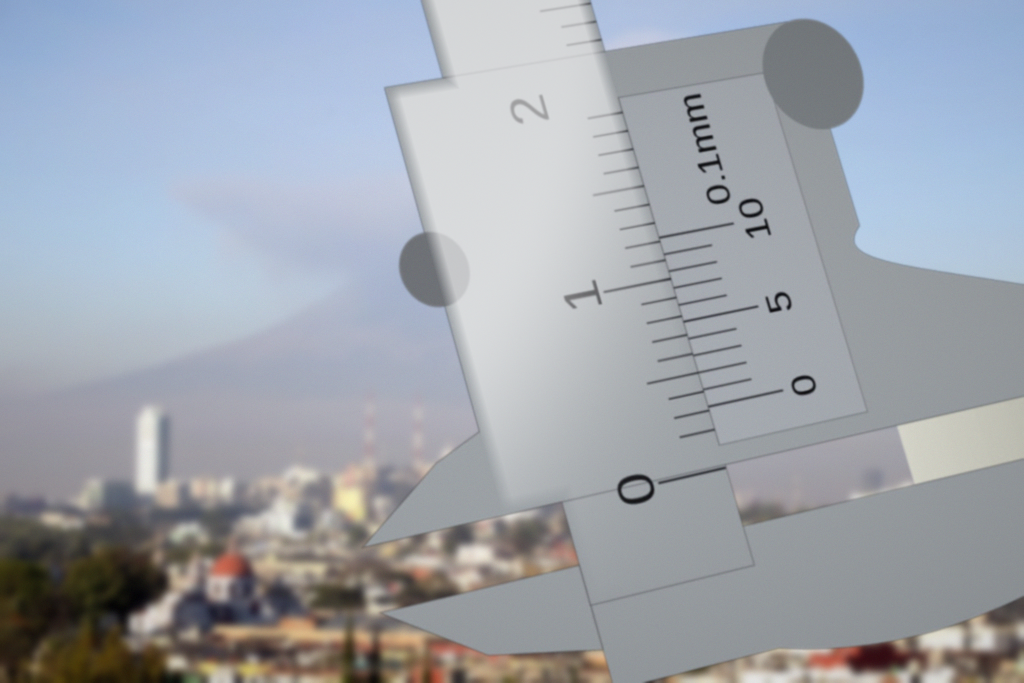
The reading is 3.2 mm
